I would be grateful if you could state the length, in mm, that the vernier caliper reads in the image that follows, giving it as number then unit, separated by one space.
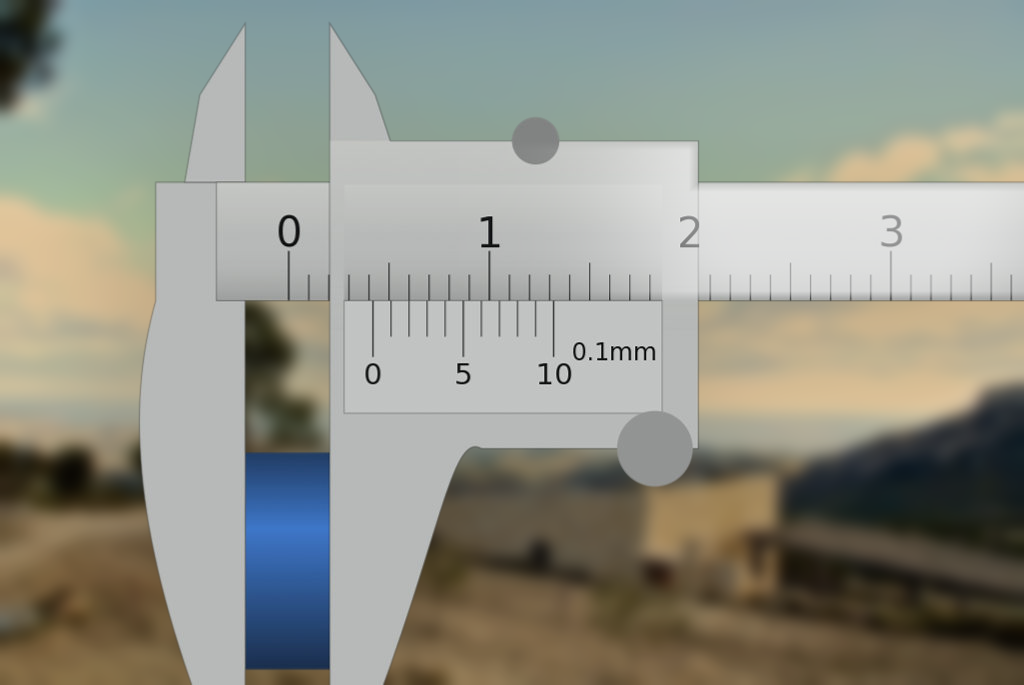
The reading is 4.2 mm
